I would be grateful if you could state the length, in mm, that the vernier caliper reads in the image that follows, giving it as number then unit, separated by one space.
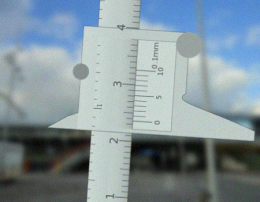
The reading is 23.6 mm
